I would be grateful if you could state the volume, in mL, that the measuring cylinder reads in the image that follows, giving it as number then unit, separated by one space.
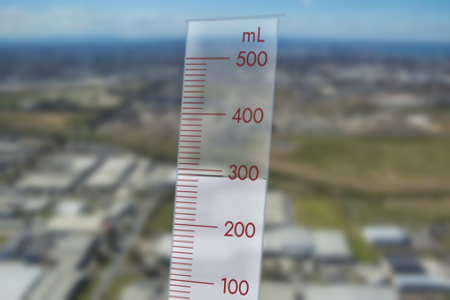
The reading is 290 mL
